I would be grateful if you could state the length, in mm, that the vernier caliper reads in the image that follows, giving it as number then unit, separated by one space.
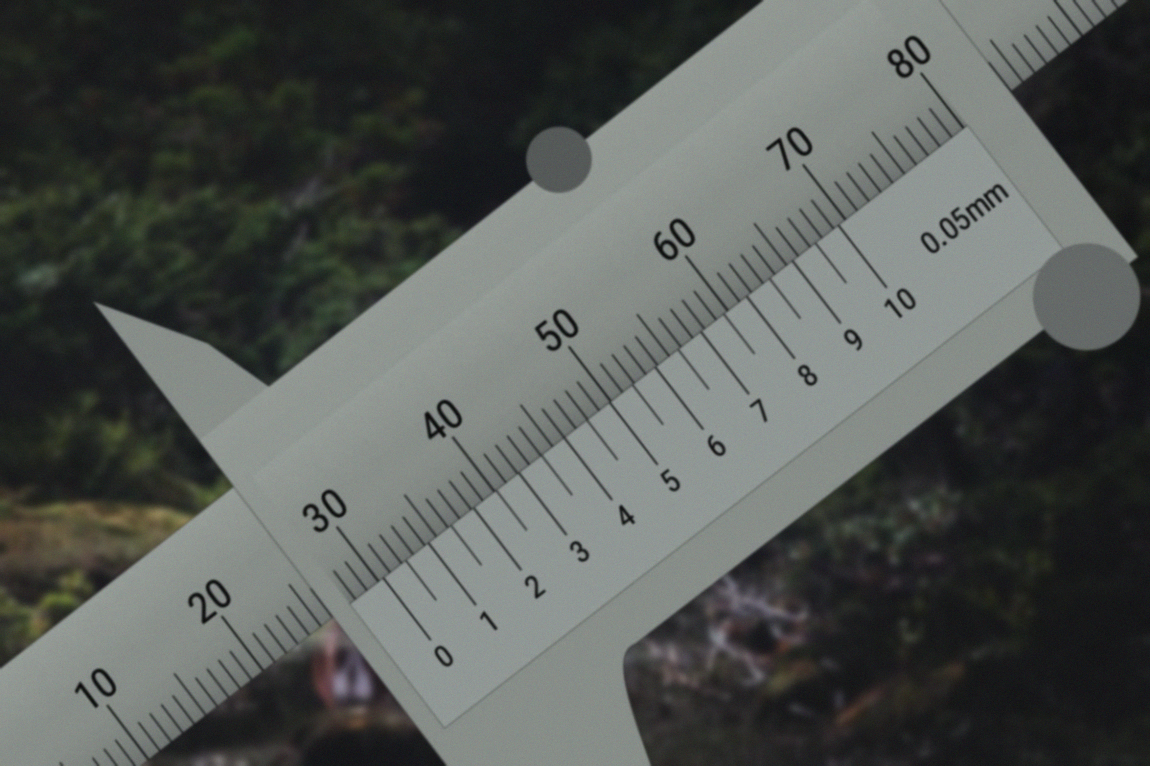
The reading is 30.4 mm
